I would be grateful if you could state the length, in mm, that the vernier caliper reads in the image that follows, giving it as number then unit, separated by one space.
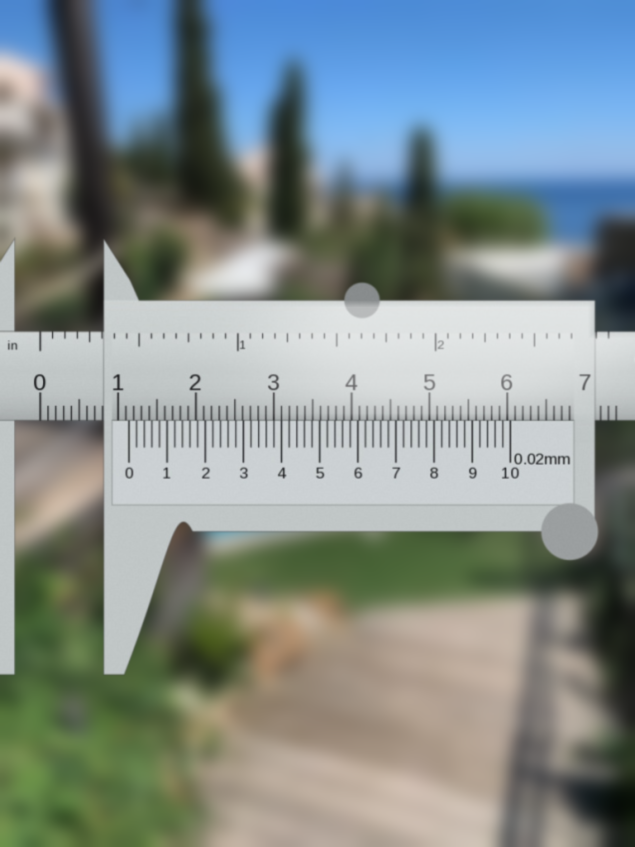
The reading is 11.4 mm
